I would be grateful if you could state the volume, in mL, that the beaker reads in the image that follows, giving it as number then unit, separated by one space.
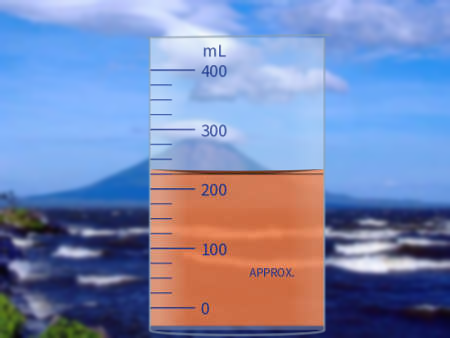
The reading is 225 mL
